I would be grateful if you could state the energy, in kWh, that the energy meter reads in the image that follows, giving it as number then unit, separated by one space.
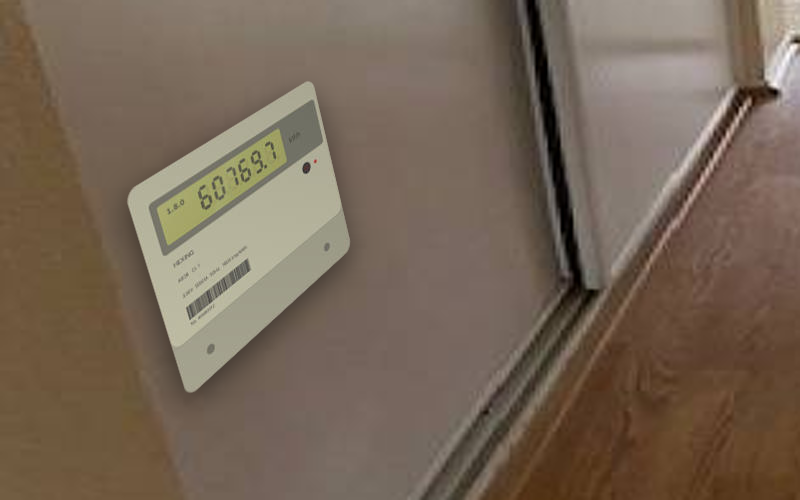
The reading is 60769.7 kWh
